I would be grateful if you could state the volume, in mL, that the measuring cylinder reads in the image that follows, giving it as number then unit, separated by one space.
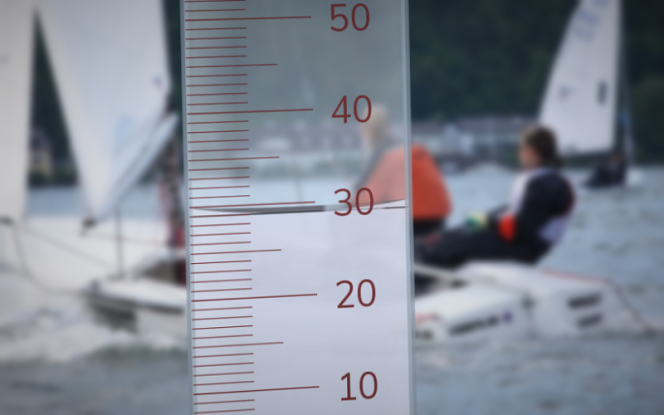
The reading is 29 mL
